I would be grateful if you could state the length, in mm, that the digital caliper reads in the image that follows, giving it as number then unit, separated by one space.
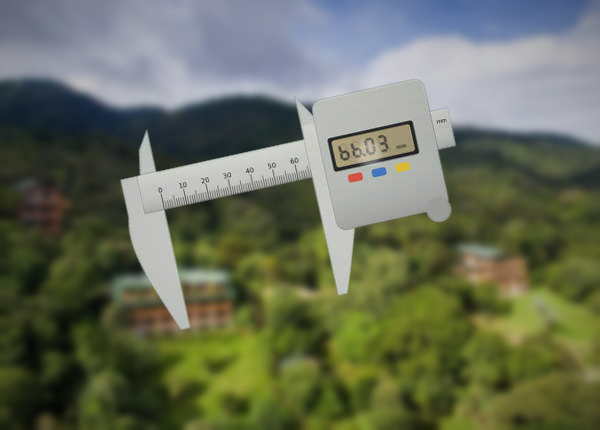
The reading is 66.03 mm
